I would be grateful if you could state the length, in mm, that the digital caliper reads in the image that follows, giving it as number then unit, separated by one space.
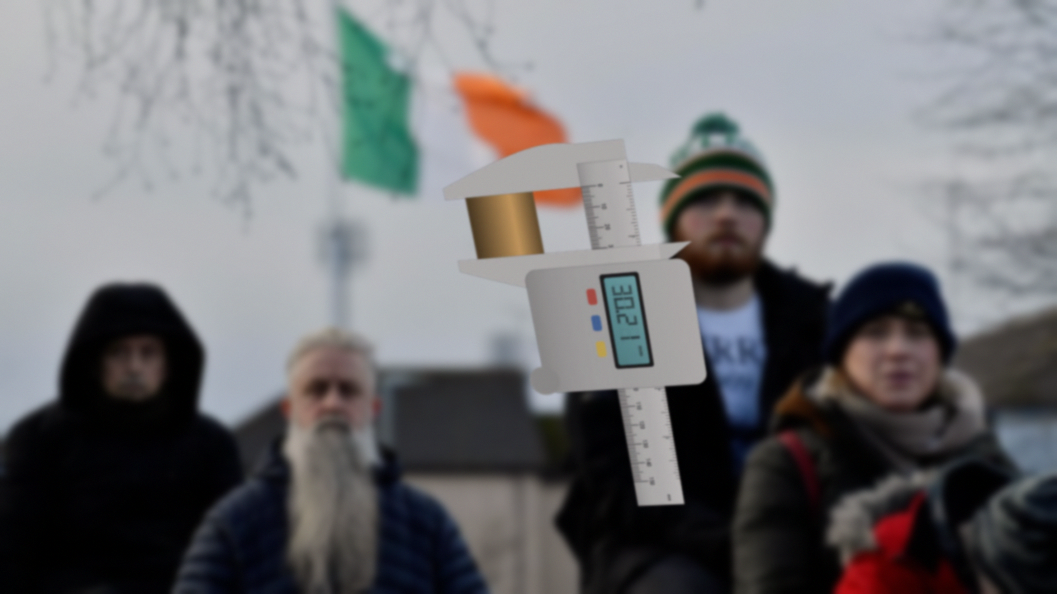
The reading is 30.21 mm
